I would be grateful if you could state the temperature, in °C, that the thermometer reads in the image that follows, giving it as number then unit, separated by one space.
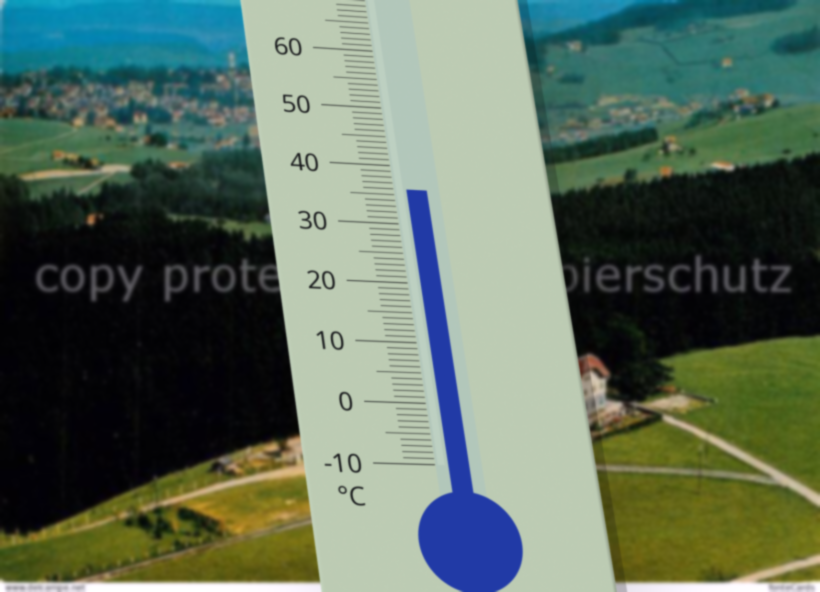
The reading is 36 °C
